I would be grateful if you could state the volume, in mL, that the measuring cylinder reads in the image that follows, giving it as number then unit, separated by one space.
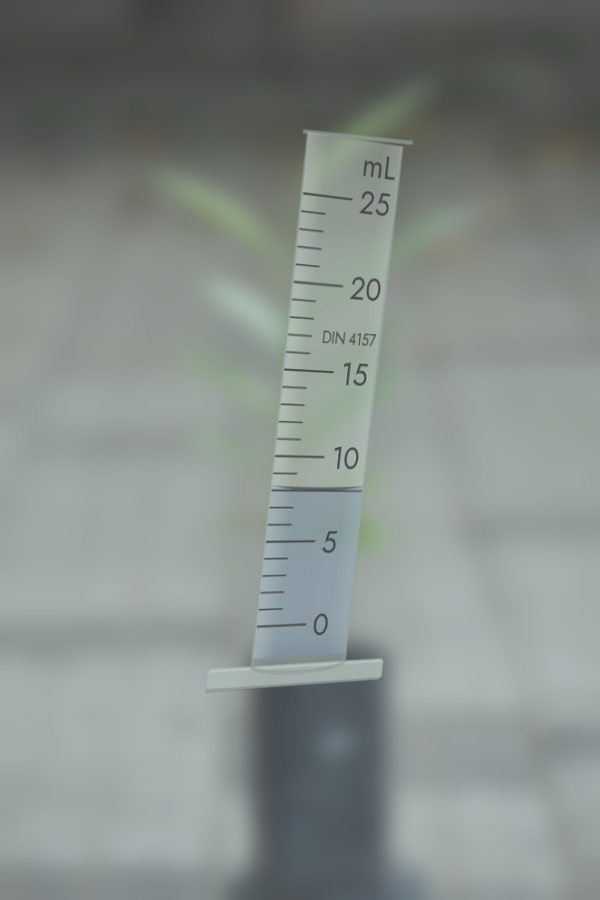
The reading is 8 mL
